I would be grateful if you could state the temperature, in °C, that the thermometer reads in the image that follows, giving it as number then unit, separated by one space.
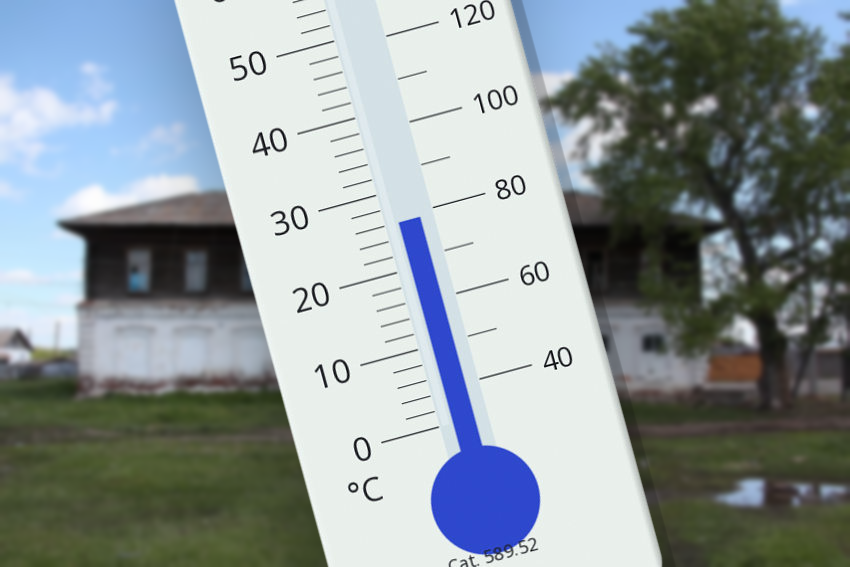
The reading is 26 °C
